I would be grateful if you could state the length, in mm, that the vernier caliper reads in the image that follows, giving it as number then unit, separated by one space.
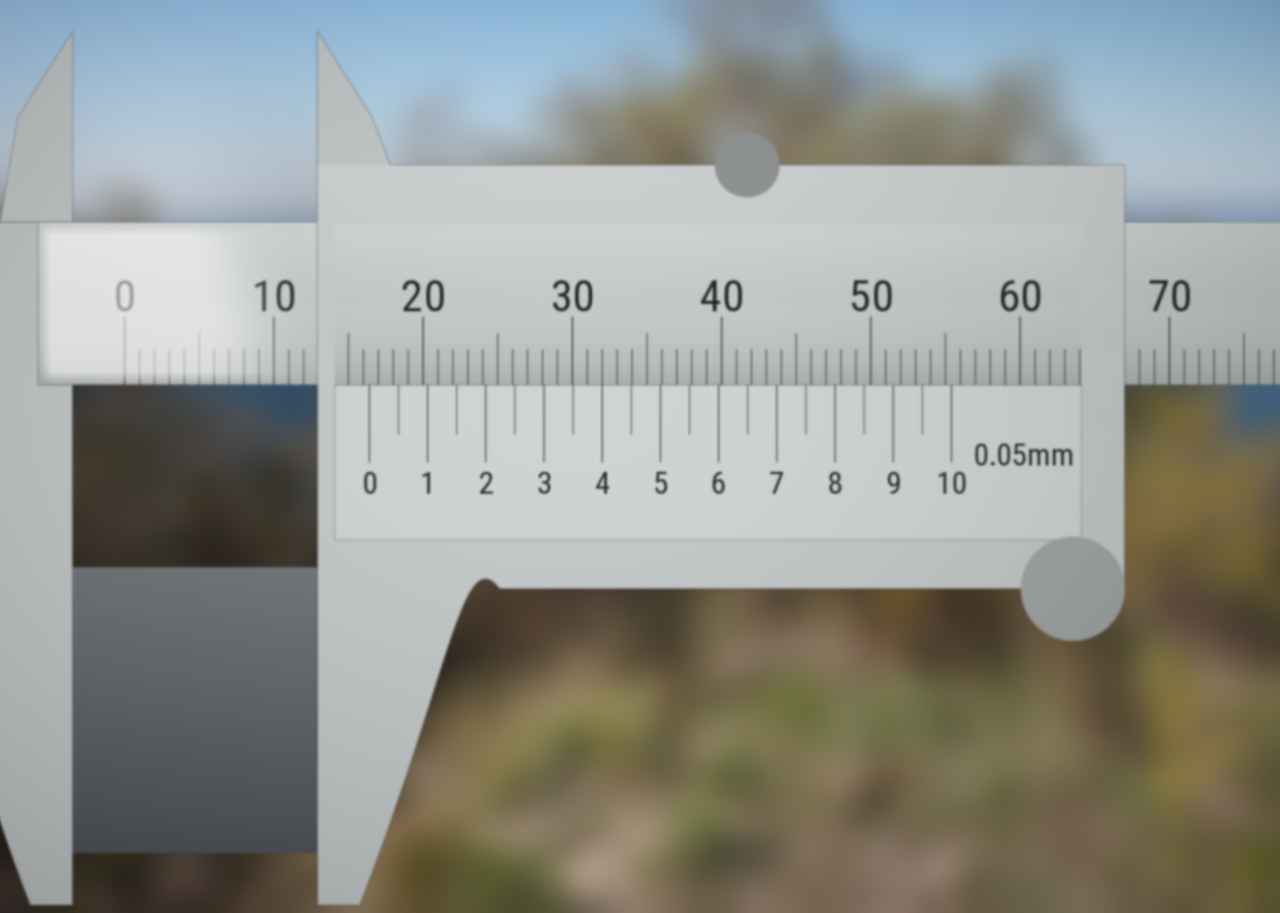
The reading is 16.4 mm
